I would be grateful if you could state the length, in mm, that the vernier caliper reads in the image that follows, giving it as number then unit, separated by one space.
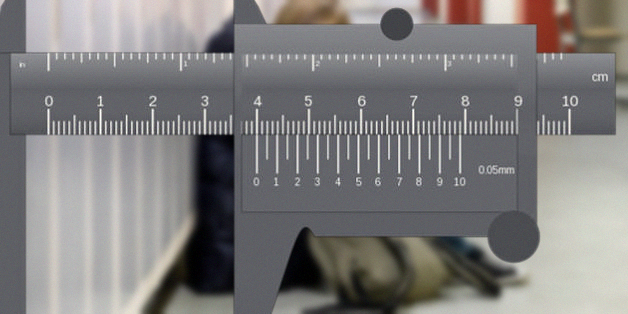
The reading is 40.0 mm
